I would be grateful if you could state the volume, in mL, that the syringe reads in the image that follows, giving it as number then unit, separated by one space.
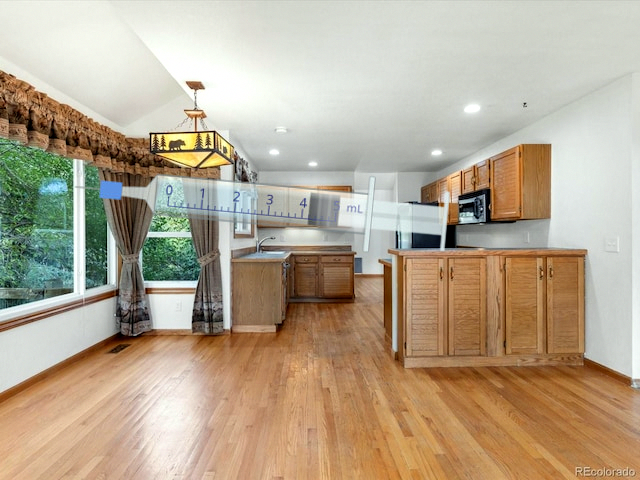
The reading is 4.2 mL
